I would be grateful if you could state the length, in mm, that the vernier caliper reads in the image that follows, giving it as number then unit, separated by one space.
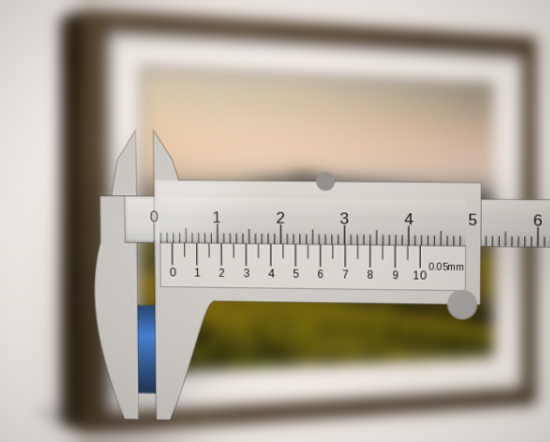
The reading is 2.8 mm
